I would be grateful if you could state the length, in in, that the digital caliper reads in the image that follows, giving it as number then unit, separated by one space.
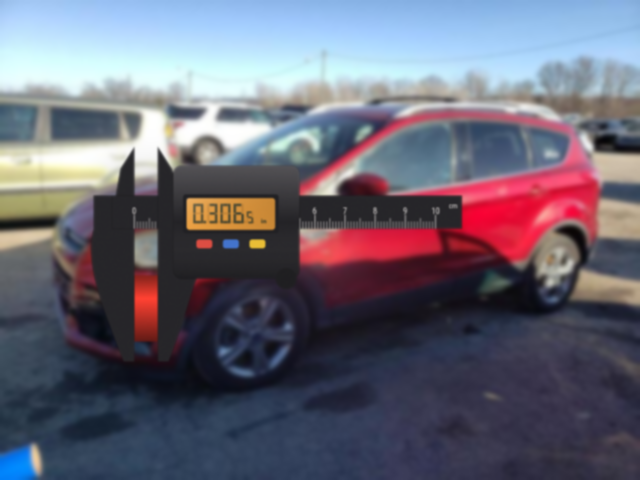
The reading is 0.3065 in
